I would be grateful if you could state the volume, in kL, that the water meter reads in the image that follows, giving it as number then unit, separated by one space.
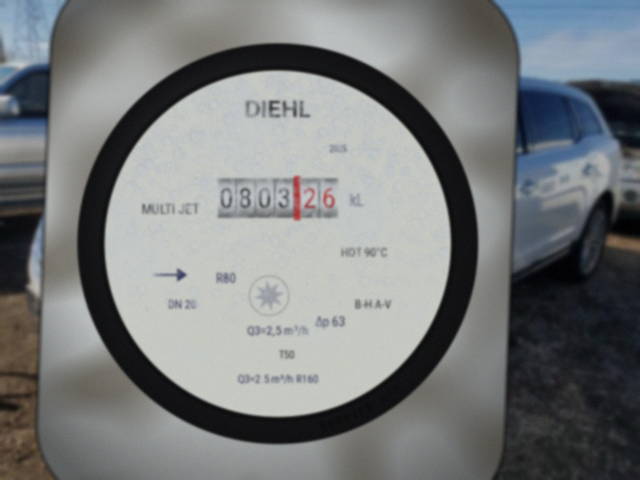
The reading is 803.26 kL
